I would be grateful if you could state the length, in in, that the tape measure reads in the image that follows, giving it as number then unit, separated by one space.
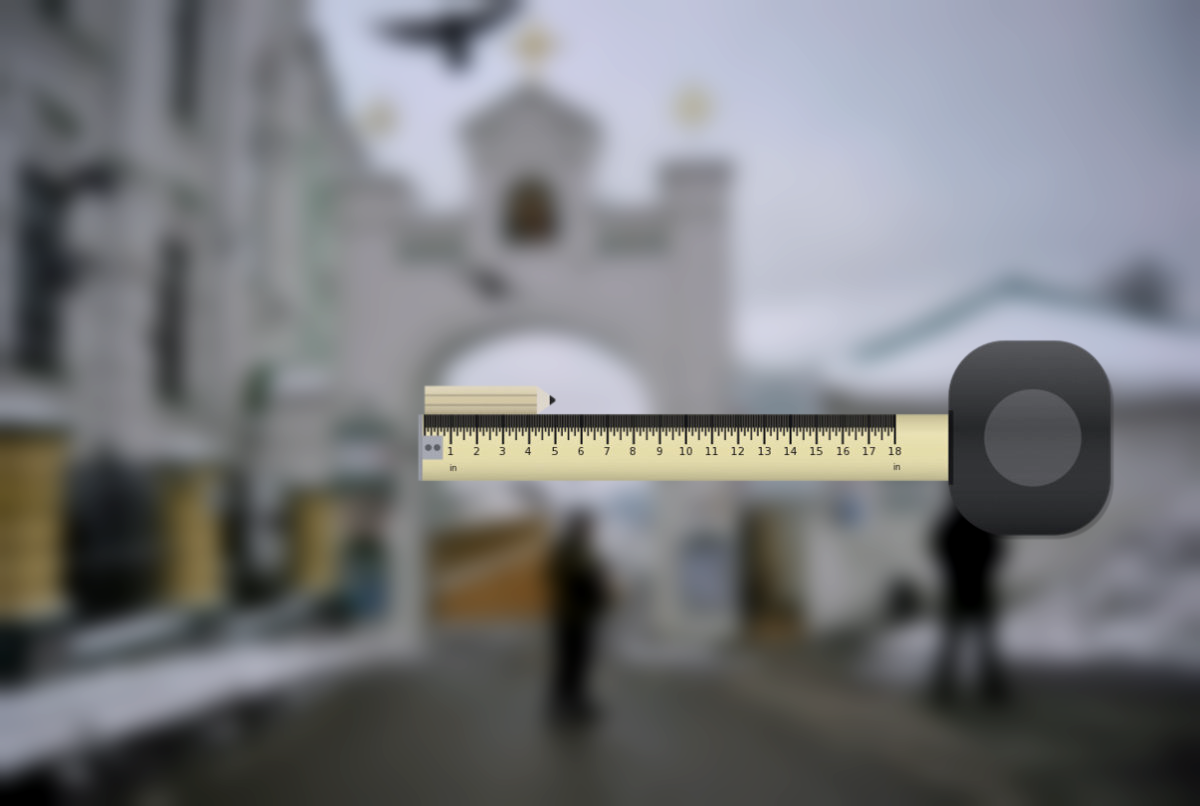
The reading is 5 in
